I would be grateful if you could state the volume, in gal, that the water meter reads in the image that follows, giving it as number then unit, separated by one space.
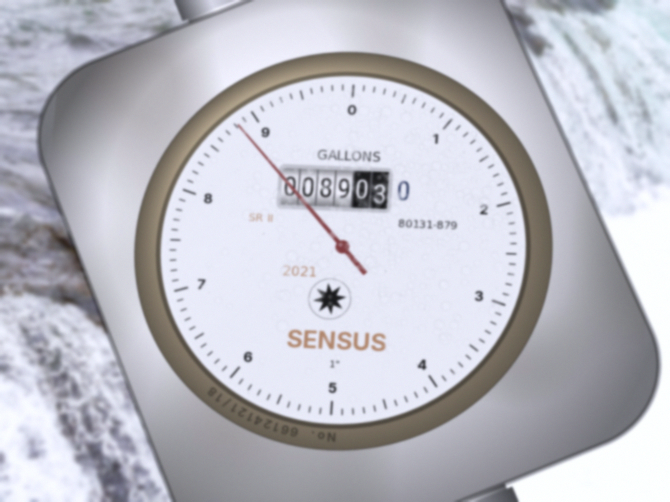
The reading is 89028.8 gal
